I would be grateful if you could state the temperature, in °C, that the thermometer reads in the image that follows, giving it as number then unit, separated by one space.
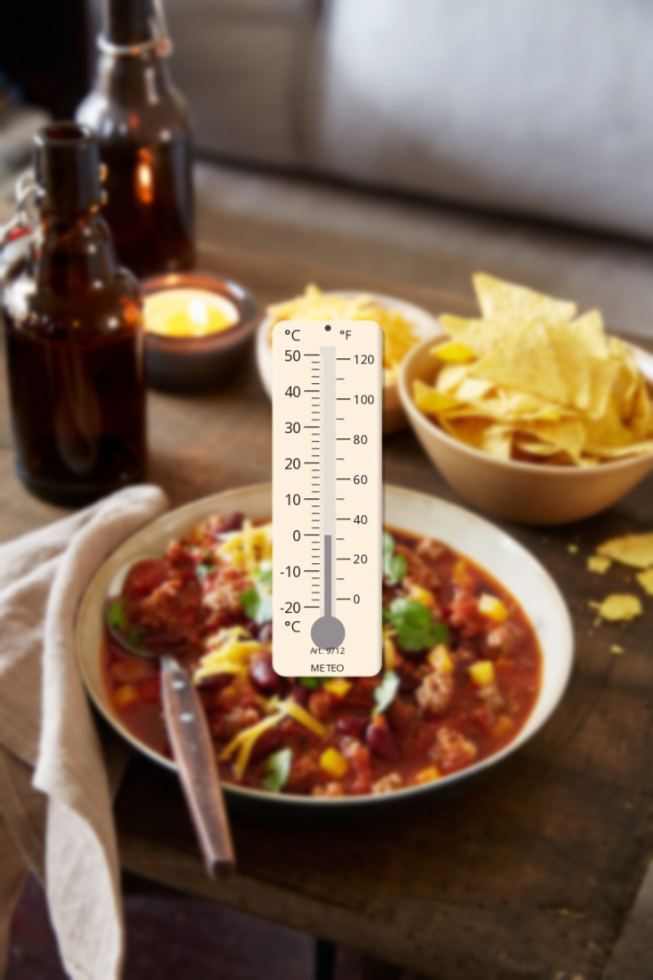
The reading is 0 °C
